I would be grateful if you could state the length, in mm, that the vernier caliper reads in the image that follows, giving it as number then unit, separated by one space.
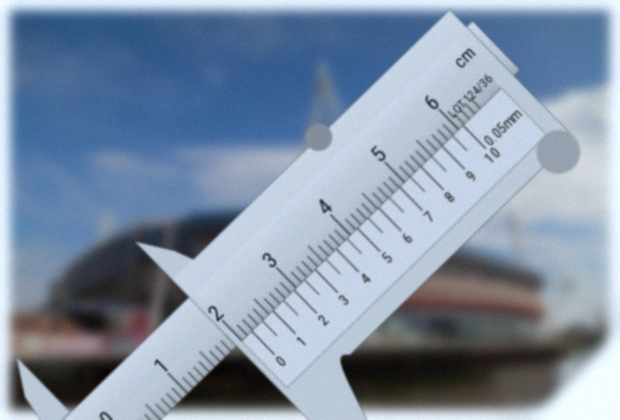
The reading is 21.8 mm
